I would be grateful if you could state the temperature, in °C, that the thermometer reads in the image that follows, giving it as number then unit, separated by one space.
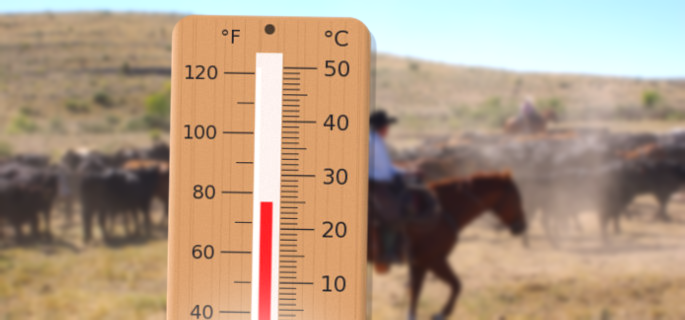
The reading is 25 °C
